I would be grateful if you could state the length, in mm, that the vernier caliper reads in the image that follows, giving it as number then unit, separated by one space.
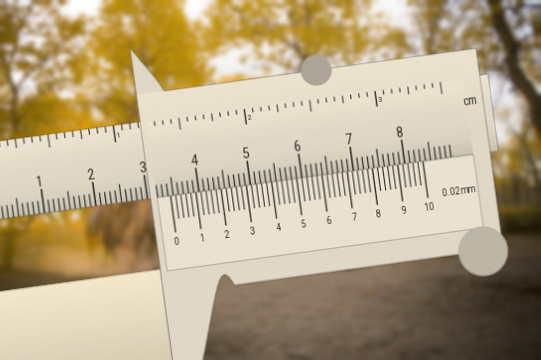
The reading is 34.5 mm
